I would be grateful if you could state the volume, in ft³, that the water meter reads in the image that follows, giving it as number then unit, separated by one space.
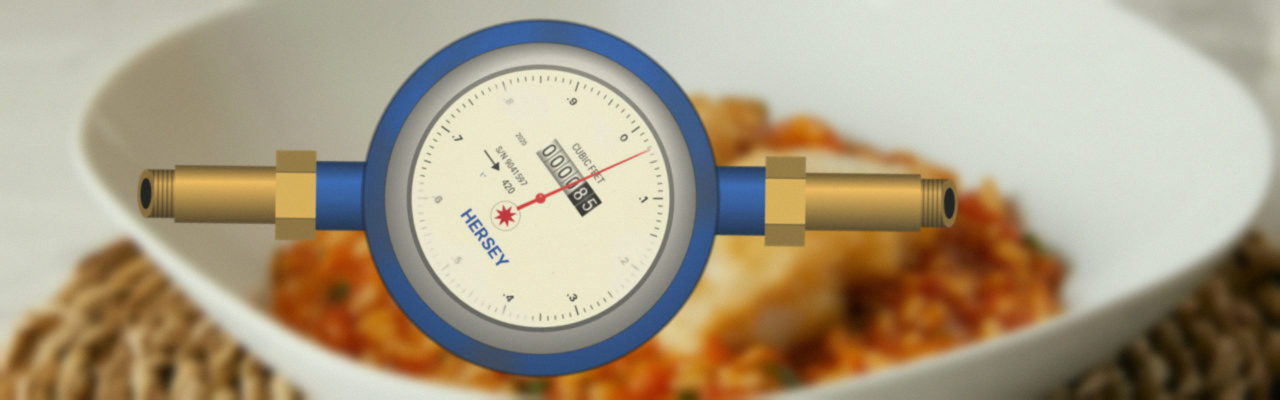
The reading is 85.03 ft³
